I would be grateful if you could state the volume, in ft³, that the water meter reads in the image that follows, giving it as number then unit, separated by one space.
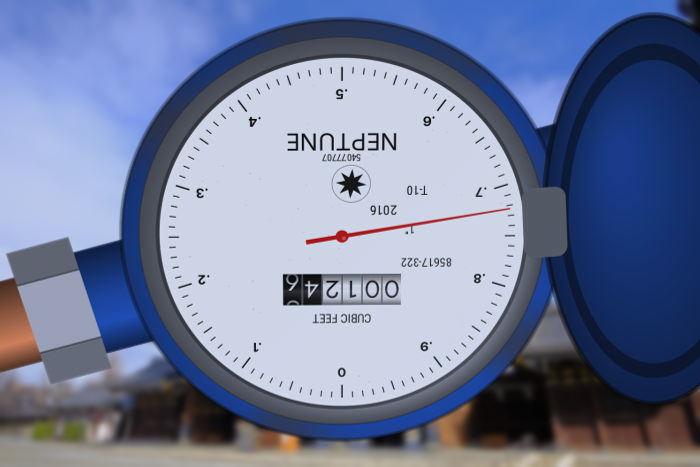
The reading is 1245.72 ft³
